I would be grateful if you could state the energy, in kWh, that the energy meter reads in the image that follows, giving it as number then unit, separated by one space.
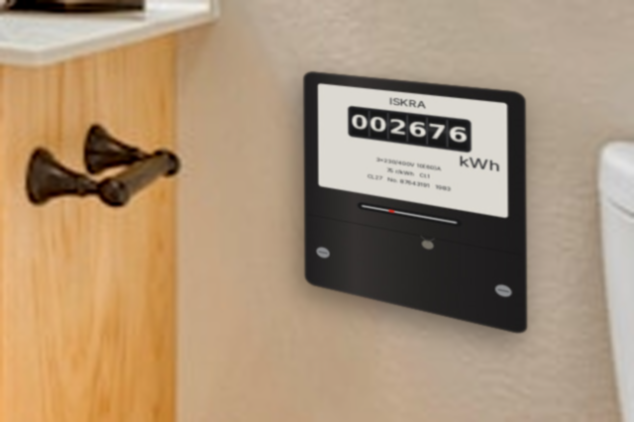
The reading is 2676 kWh
